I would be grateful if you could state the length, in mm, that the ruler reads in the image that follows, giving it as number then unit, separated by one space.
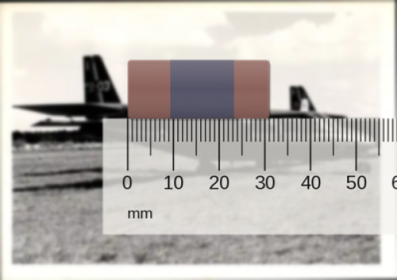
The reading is 31 mm
